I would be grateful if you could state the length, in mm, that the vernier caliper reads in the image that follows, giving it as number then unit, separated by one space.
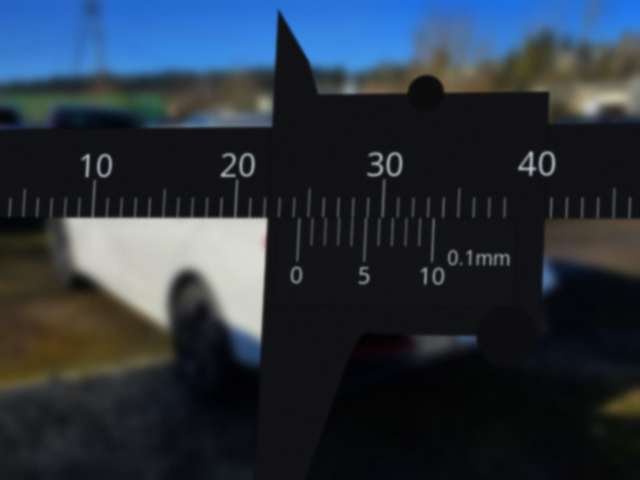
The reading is 24.4 mm
